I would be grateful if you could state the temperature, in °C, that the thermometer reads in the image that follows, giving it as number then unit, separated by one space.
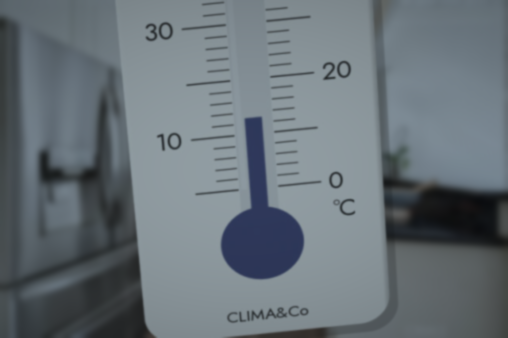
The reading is 13 °C
